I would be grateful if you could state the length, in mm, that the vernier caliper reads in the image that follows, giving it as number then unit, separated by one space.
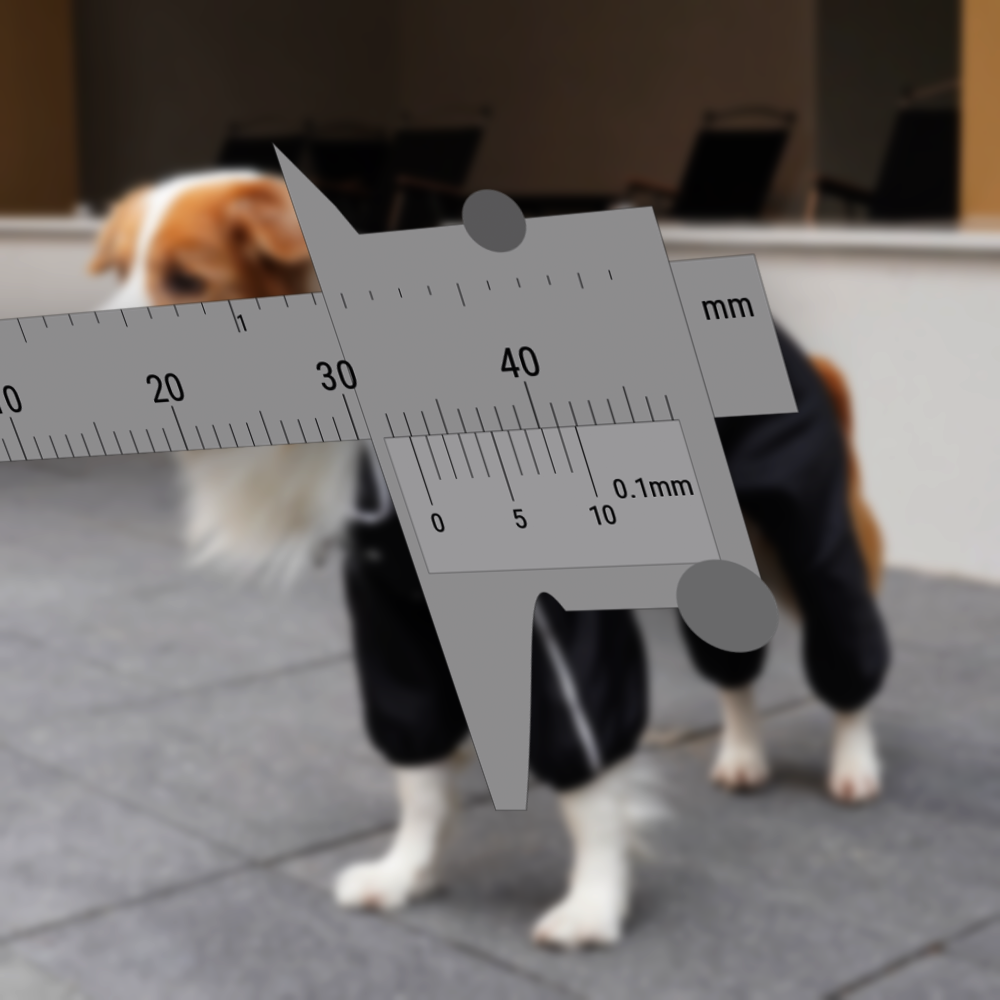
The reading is 32.9 mm
